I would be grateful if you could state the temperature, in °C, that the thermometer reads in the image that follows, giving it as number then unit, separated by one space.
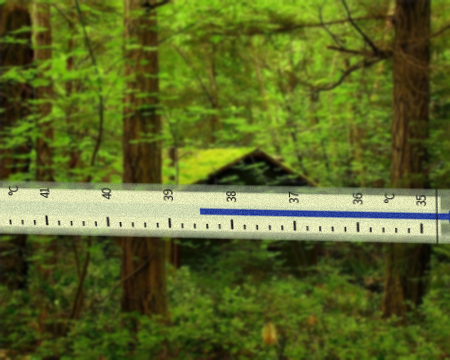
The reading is 38.5 °C
